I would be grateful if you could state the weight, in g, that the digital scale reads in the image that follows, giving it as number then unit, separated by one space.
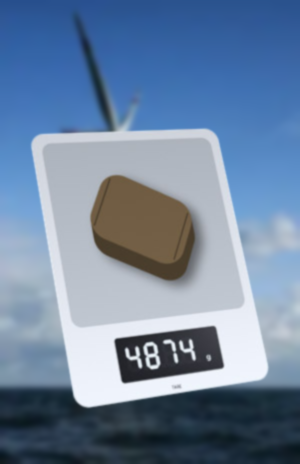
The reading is 4874 g
